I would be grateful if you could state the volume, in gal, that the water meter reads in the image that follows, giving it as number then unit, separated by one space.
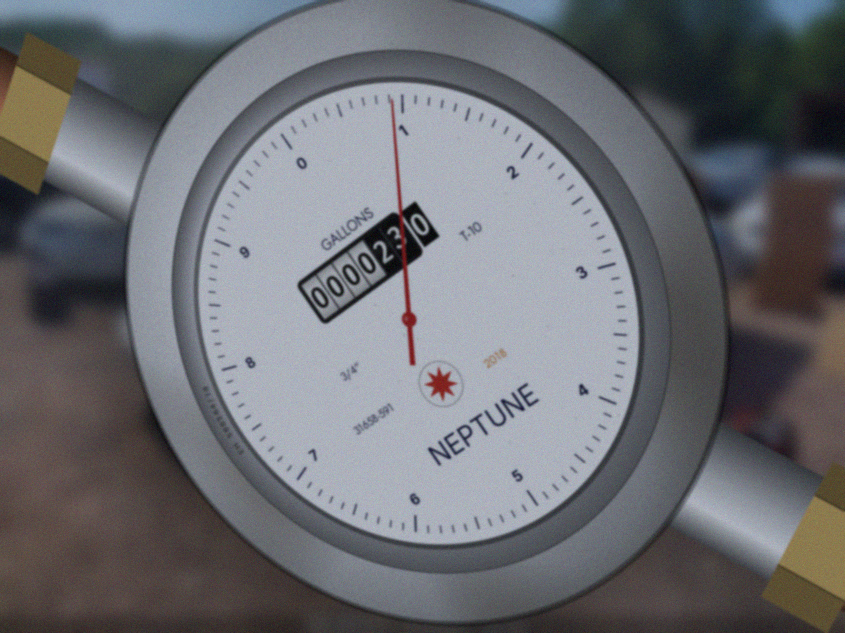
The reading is 230.9 gal
